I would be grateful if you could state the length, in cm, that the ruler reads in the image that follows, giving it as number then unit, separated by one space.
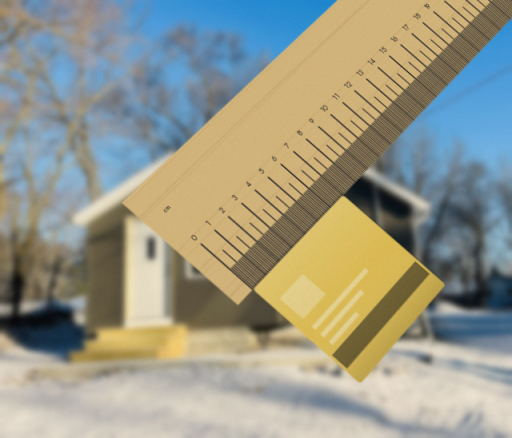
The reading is 7 cm
